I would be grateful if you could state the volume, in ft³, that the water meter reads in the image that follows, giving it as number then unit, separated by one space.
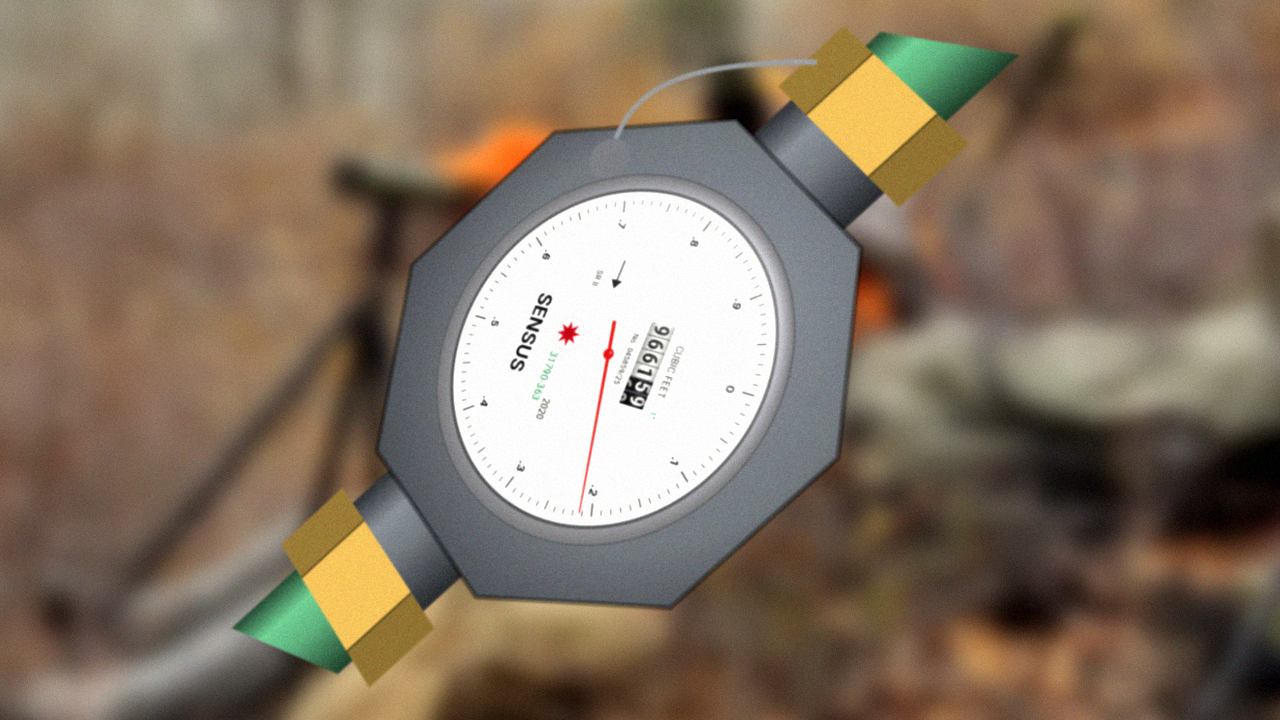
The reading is 966159.21 ft³
